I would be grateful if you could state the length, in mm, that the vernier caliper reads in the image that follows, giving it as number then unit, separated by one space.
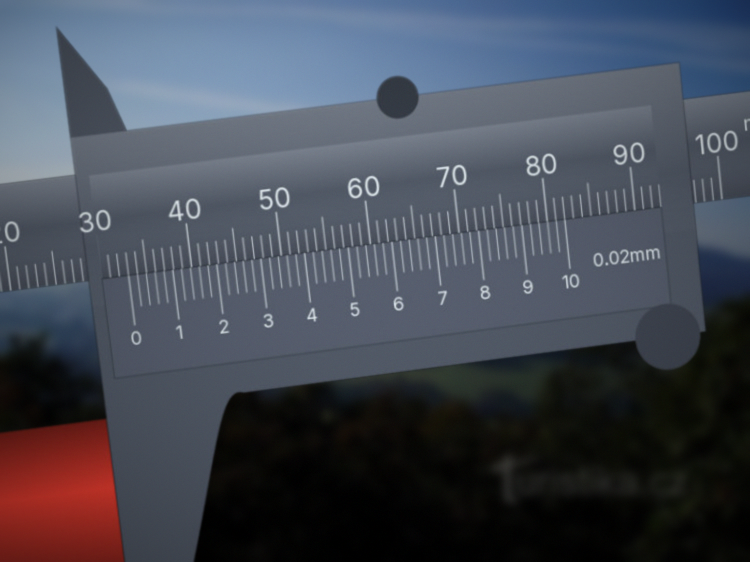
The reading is 33.0 mm
